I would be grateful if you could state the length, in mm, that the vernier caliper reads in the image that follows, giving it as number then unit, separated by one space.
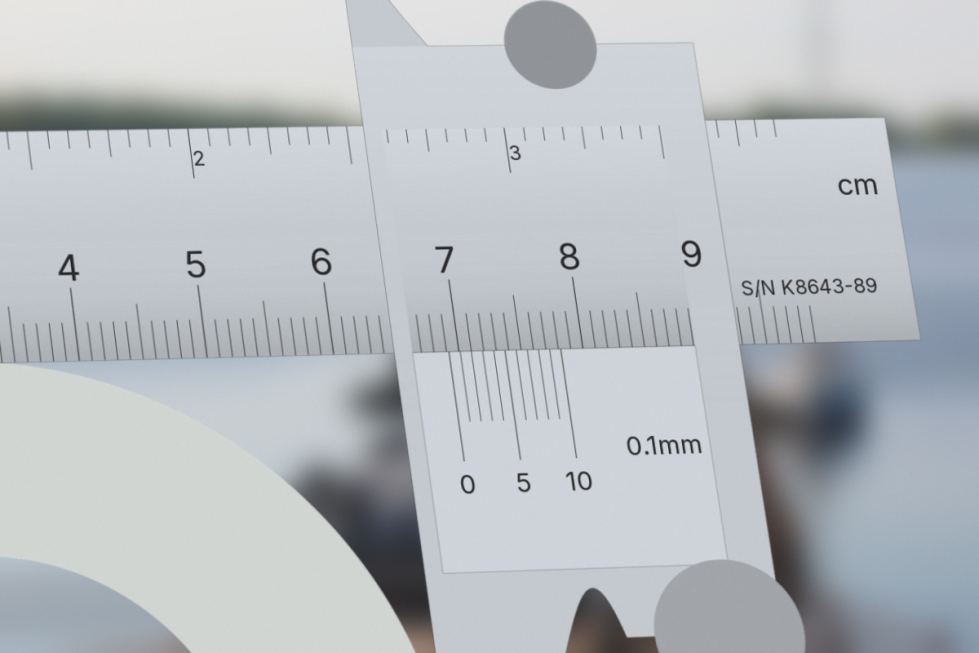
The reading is 69.2 mm
